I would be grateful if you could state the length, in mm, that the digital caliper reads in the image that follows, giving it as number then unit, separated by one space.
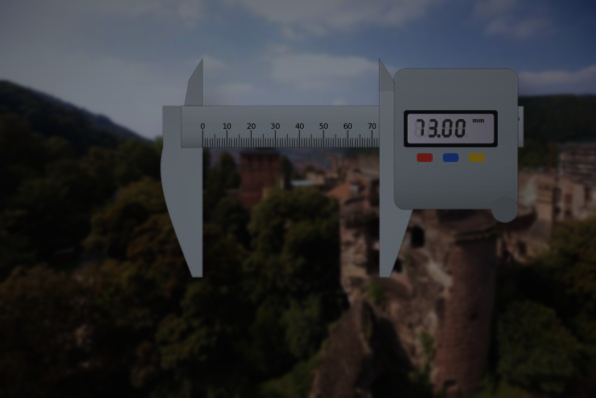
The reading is 73.00 mm
